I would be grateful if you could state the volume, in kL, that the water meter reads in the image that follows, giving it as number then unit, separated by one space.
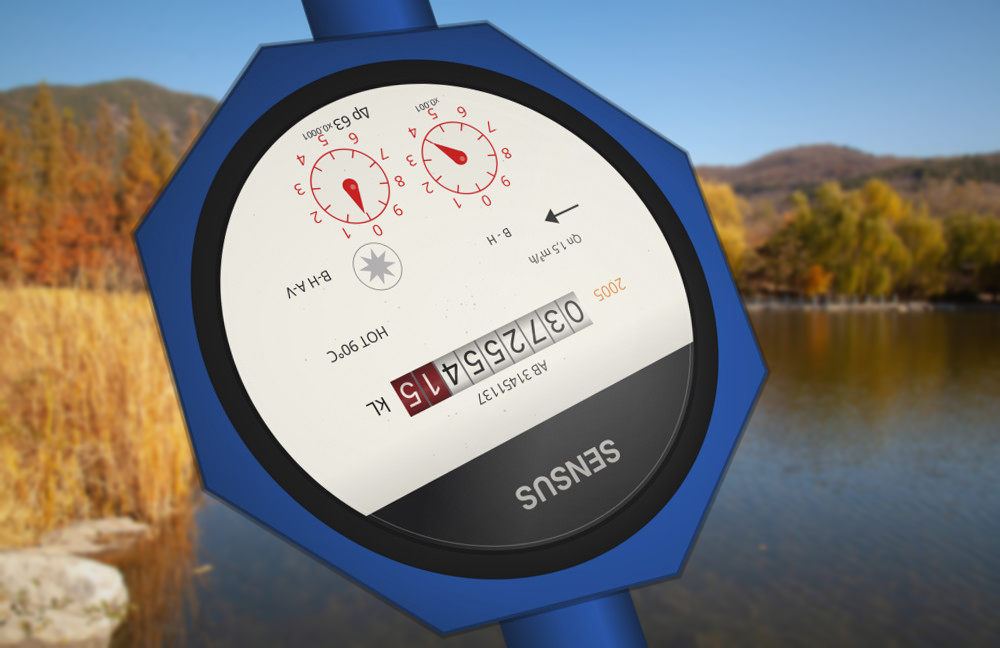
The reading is 372554.1540 kL
